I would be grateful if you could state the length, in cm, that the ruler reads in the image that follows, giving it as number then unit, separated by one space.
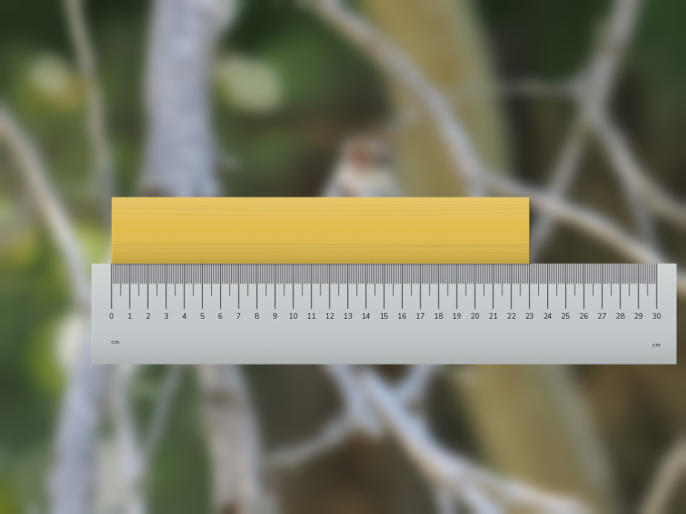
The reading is 23 cm
